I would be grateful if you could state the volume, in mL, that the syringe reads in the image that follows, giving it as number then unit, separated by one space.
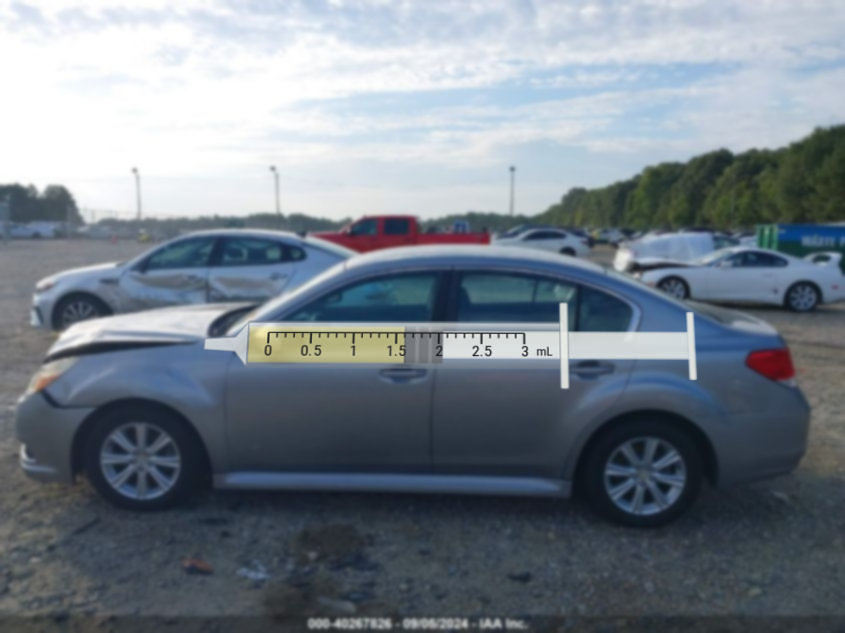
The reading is 1.6 mL
